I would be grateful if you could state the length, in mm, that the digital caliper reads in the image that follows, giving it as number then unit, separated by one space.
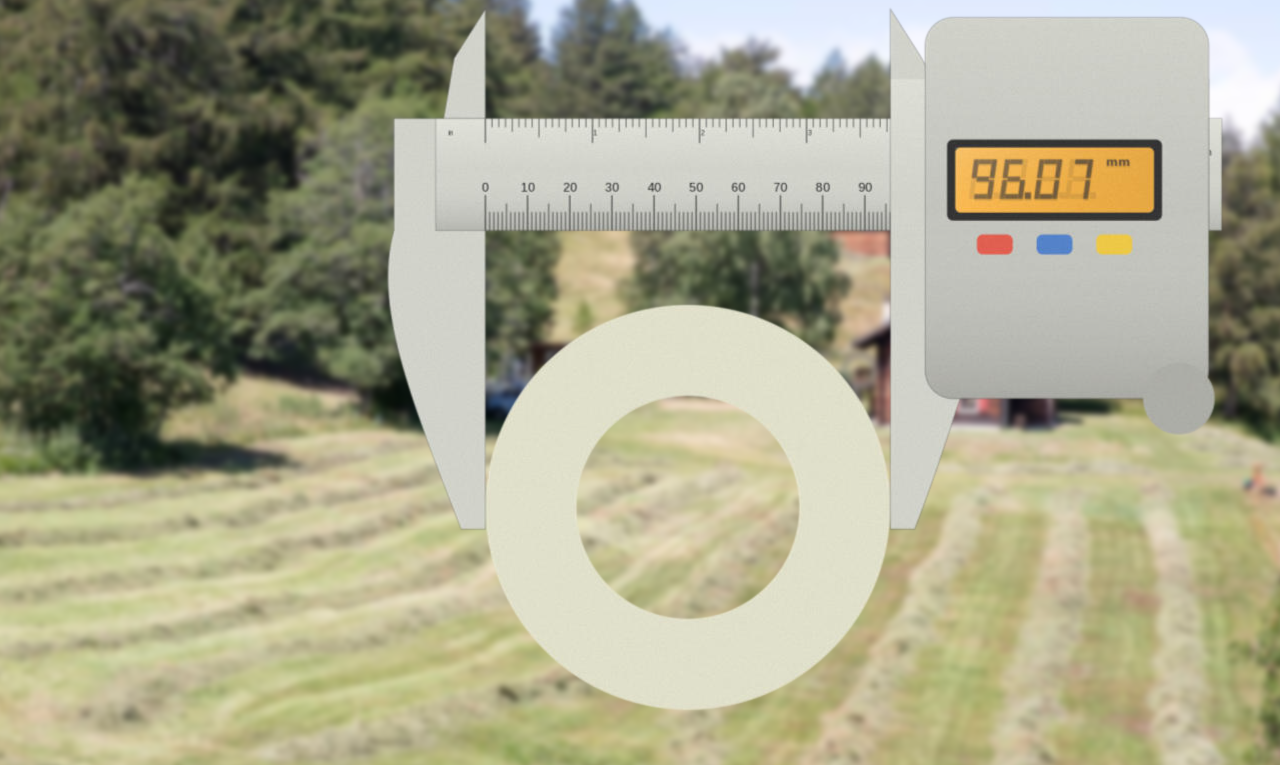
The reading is 96.07 mm
